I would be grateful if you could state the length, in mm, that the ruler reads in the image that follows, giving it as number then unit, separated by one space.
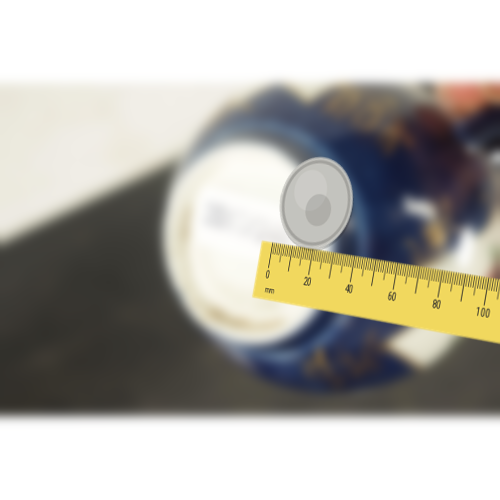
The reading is 35 mm
